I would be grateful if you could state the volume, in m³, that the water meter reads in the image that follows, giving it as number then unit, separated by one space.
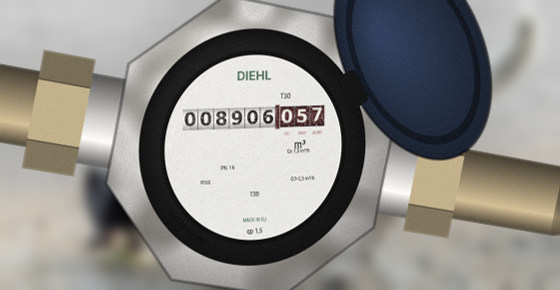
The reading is 8906.057 m³
